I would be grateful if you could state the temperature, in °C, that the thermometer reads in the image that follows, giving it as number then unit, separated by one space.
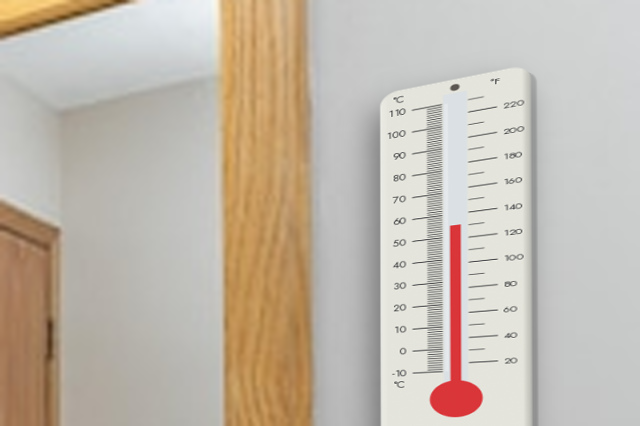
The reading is 55 °C
